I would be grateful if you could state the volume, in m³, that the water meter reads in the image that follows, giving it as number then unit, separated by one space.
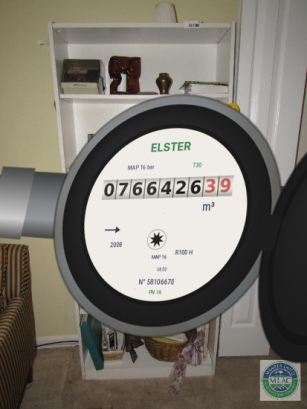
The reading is 766426.39 m³
